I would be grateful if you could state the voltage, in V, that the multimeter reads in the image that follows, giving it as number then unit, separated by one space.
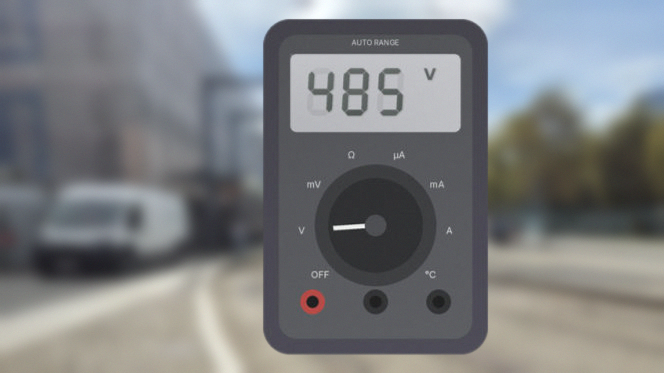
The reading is 485 V
